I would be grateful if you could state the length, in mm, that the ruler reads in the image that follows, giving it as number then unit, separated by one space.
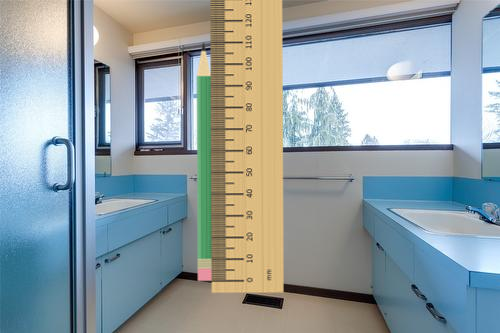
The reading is 110 mm
